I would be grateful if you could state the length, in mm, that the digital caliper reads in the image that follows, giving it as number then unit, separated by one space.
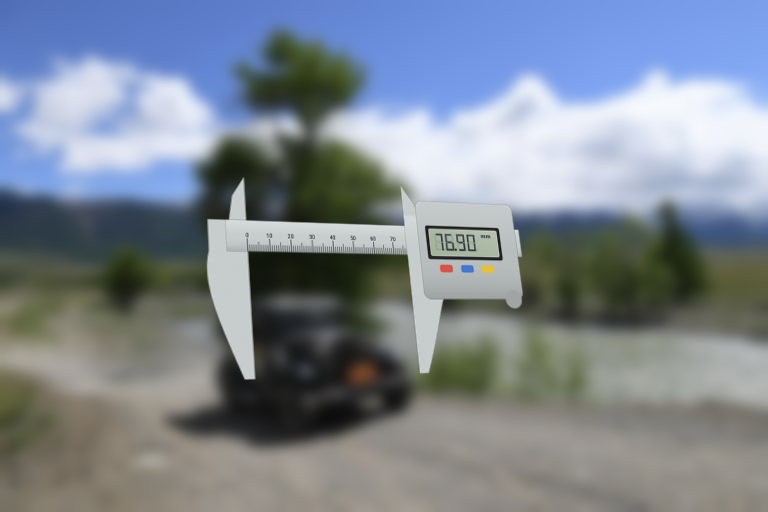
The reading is 76.90 mm
